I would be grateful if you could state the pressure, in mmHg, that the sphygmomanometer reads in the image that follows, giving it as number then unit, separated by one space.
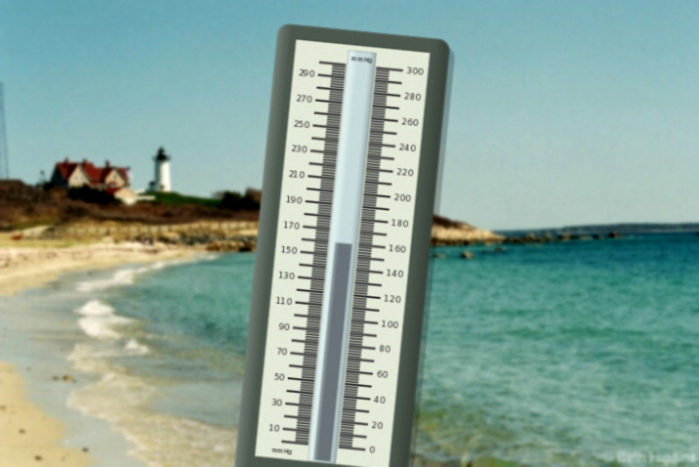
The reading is 160 mmHg
